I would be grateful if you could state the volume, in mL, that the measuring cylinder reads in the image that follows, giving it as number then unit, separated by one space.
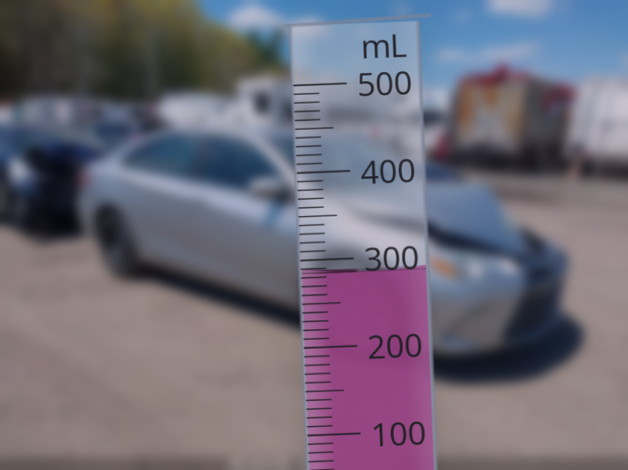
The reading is 285 mL
